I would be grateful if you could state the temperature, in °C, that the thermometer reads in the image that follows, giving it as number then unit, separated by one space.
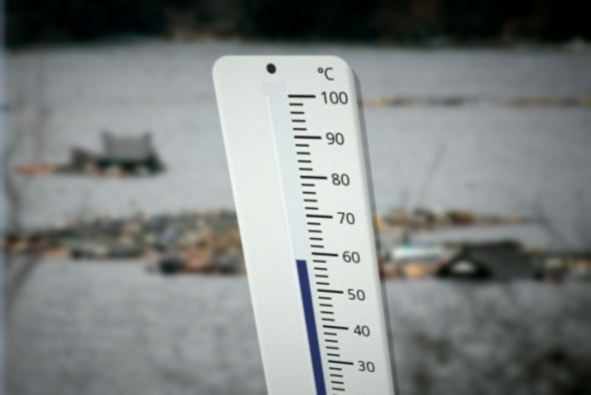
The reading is 58 °C
